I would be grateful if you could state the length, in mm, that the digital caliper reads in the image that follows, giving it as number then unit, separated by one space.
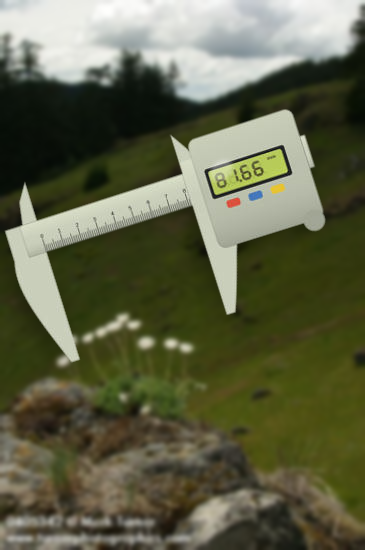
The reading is 81.66 mm
